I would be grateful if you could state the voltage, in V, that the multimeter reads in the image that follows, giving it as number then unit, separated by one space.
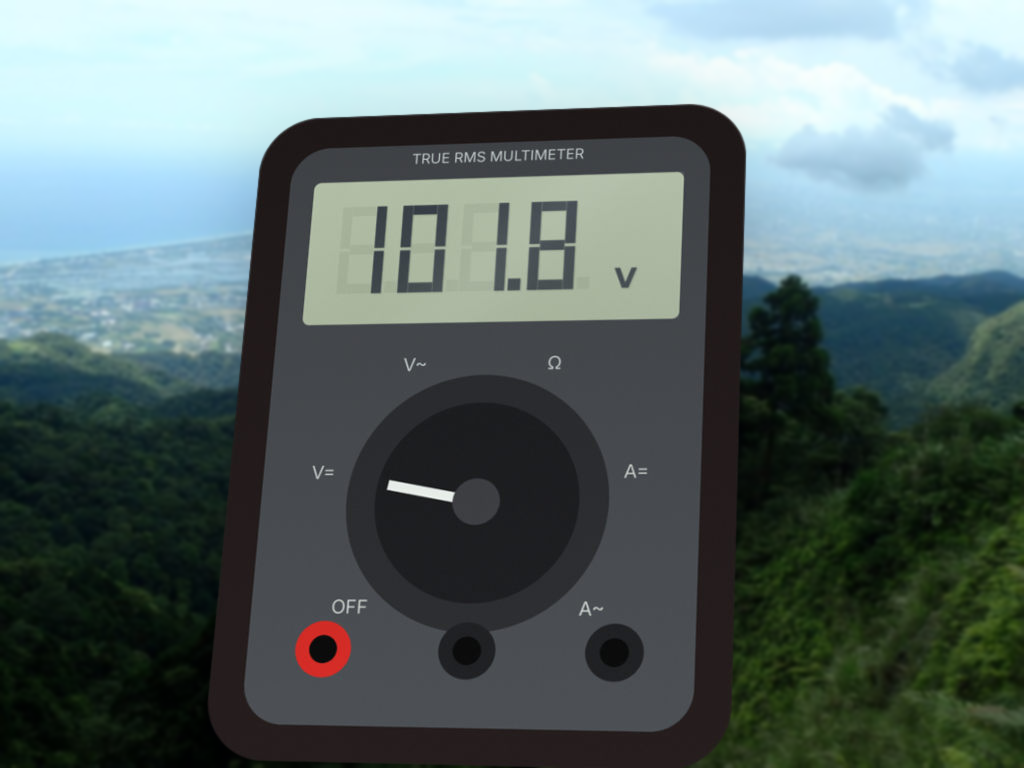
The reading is 101.8 V
